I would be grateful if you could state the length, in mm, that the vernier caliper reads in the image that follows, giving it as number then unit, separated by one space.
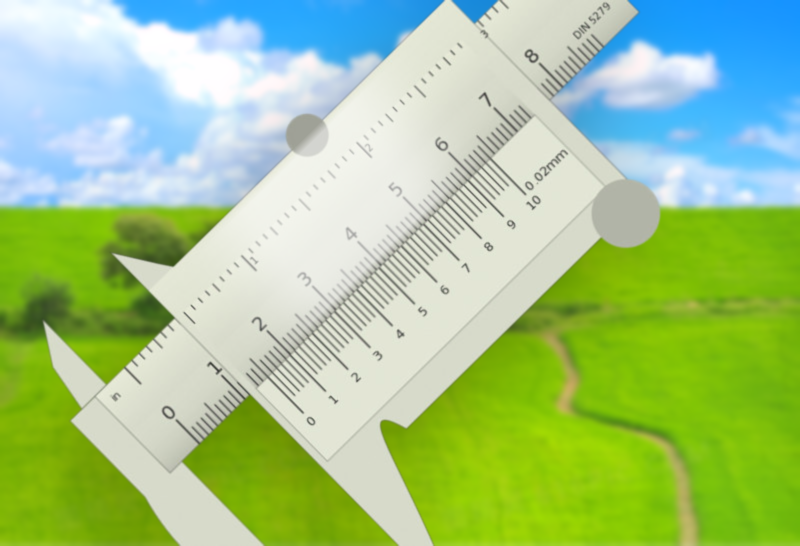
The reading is 15.0 mm
